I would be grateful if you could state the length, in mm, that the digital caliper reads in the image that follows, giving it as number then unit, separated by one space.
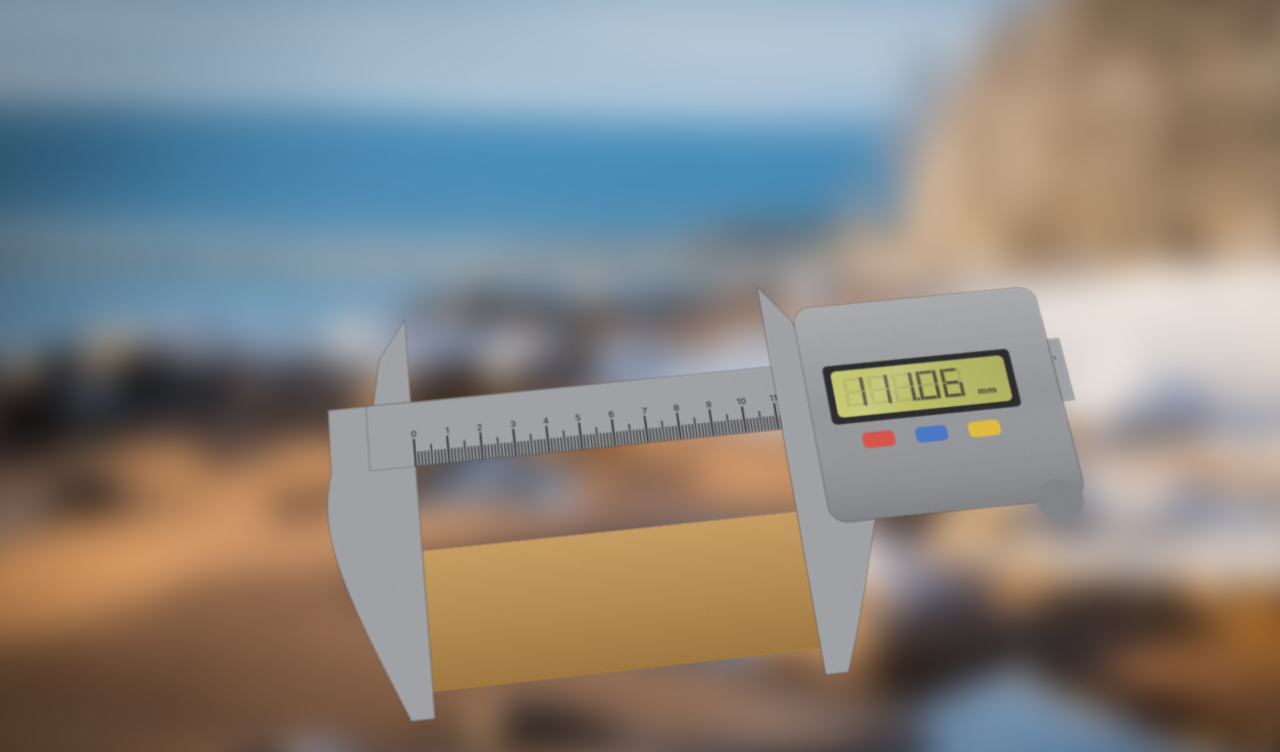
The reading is 111.06 mm
